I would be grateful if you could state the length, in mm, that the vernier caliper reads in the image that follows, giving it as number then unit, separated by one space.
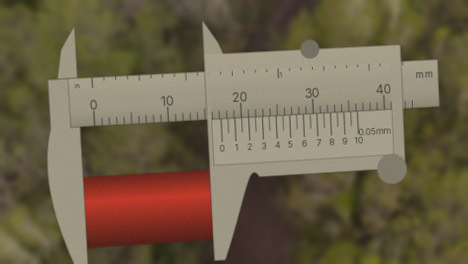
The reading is 17.2 mm
